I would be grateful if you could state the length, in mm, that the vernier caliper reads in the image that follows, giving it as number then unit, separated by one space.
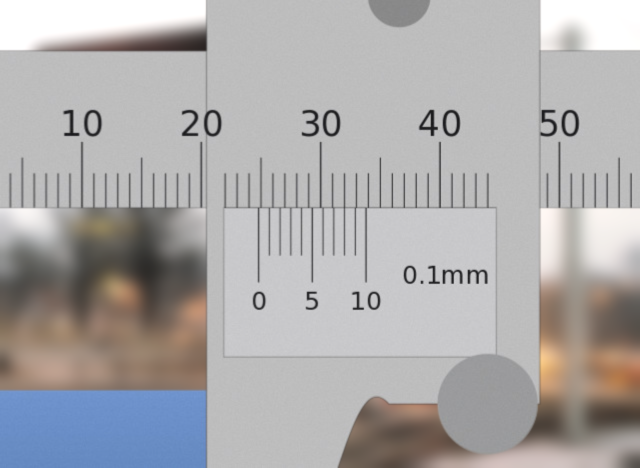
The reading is 24.8 mm
